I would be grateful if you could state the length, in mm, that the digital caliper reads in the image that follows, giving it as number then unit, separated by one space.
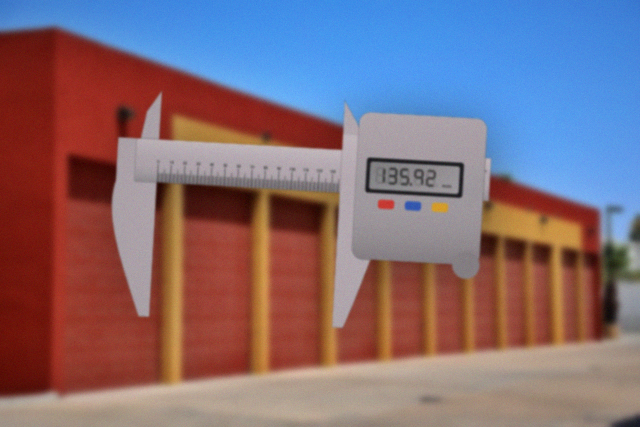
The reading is 135.92 mm
